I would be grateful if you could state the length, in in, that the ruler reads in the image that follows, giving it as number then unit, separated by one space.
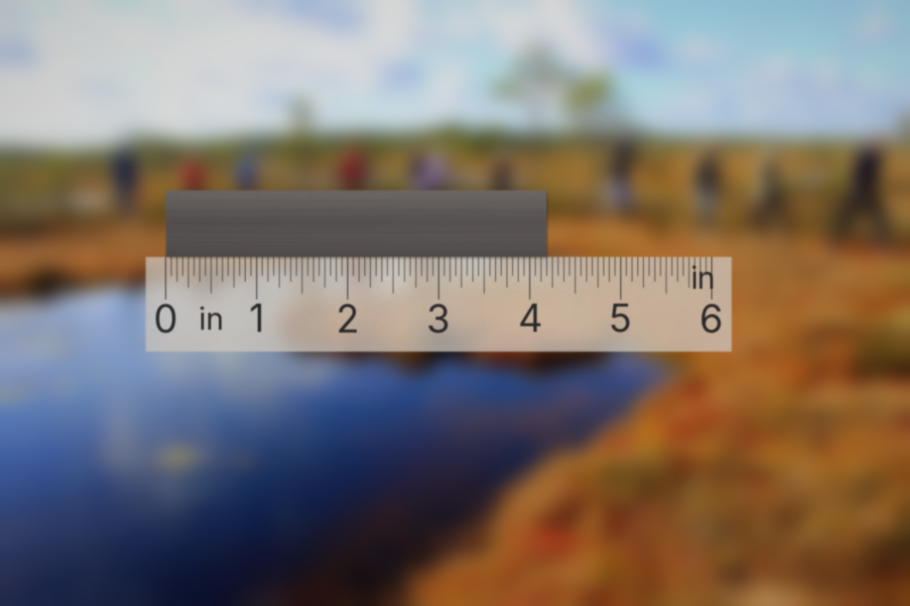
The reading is 4.1875 in
